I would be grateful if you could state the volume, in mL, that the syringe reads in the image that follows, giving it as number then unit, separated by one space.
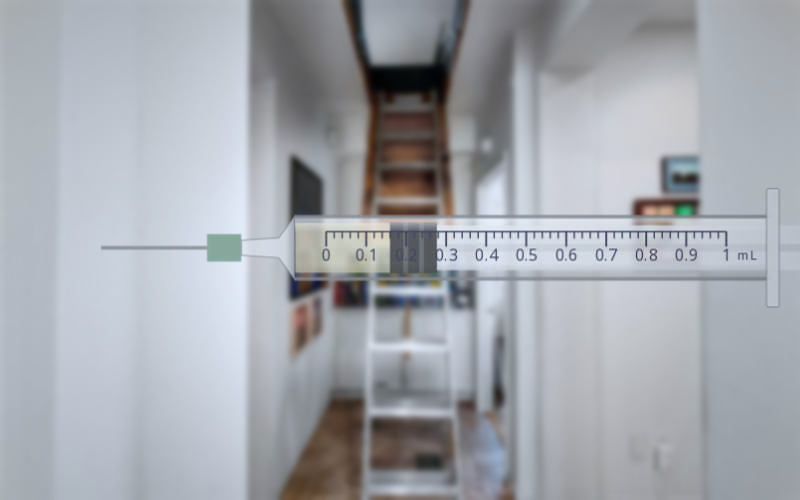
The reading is 0.16 mL
